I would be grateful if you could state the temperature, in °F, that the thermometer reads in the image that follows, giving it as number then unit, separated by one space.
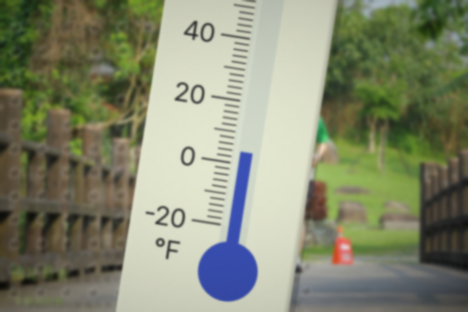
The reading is 4 °F
